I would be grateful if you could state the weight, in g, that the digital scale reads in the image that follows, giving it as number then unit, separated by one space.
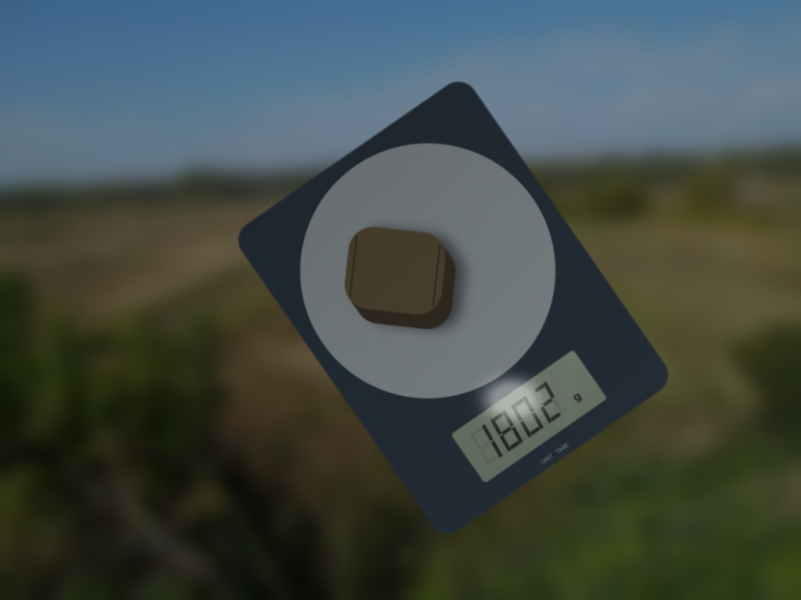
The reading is 1802 g
